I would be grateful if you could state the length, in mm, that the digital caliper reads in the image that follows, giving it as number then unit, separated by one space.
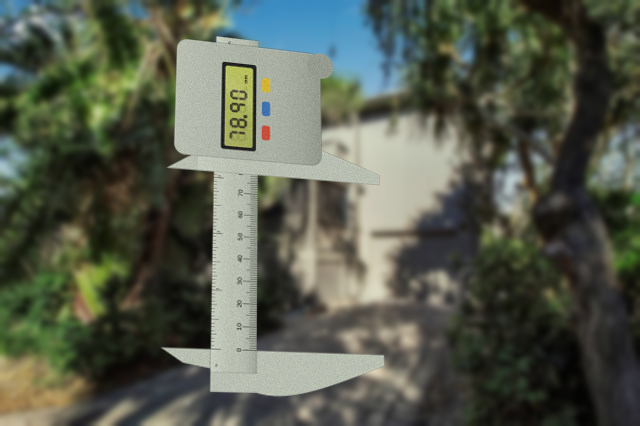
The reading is 78.90 mm
